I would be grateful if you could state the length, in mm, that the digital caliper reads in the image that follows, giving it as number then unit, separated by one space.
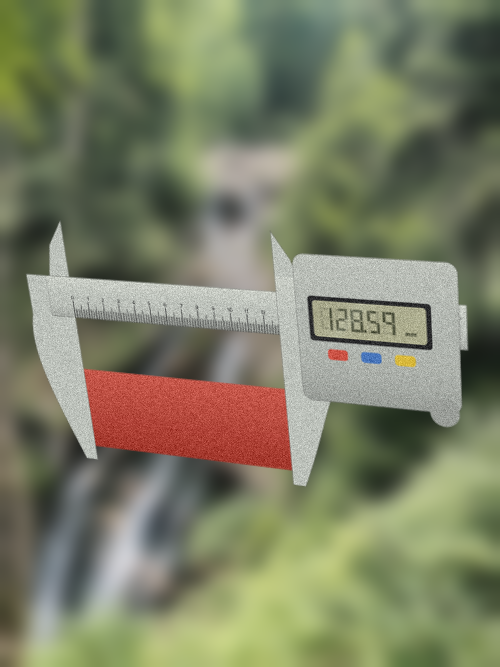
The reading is 128.59 mm
